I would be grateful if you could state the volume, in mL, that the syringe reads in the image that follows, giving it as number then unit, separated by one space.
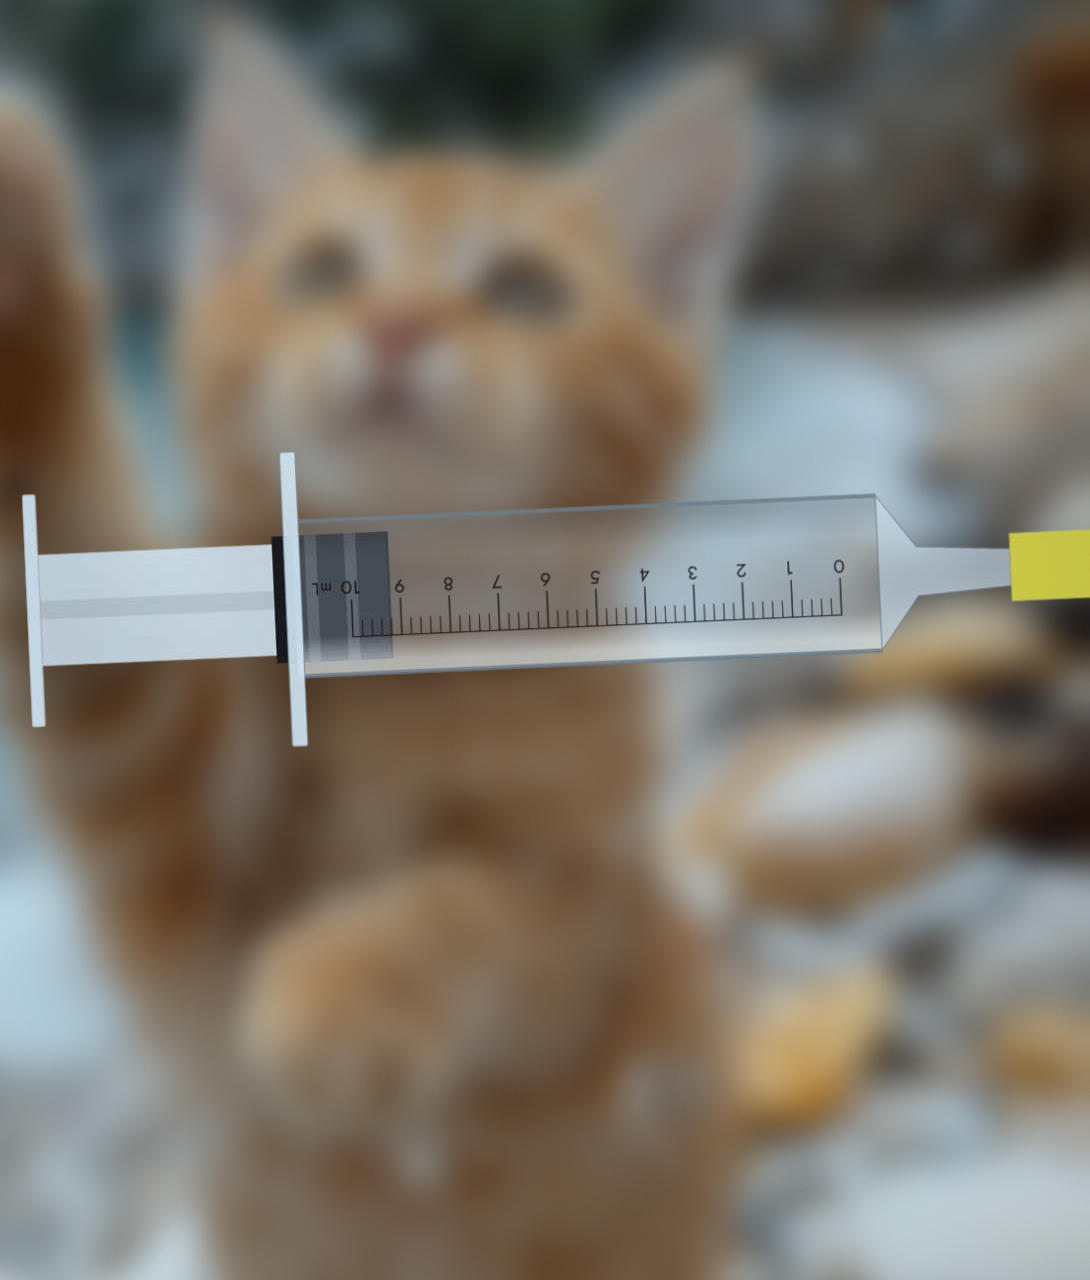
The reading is 9.2 mL
